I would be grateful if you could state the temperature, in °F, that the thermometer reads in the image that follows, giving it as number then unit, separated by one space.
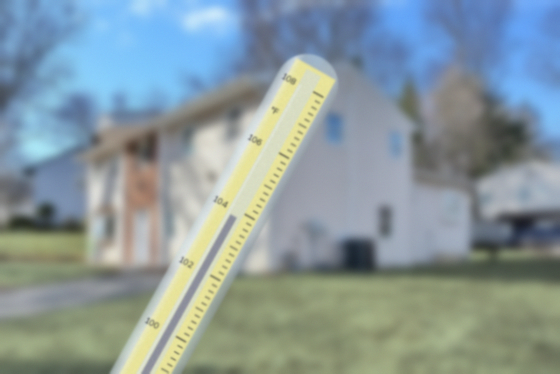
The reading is 103.8 °F
